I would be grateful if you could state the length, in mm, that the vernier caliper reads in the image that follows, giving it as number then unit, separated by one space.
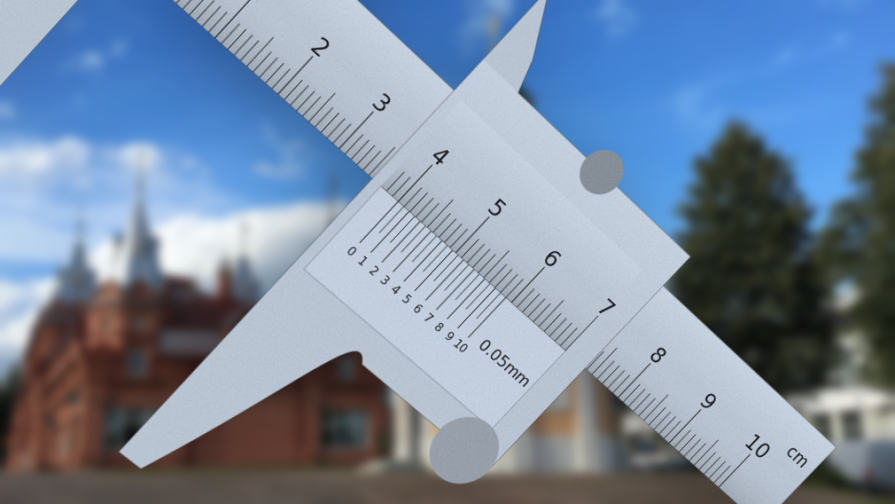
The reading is 40.0 mm
